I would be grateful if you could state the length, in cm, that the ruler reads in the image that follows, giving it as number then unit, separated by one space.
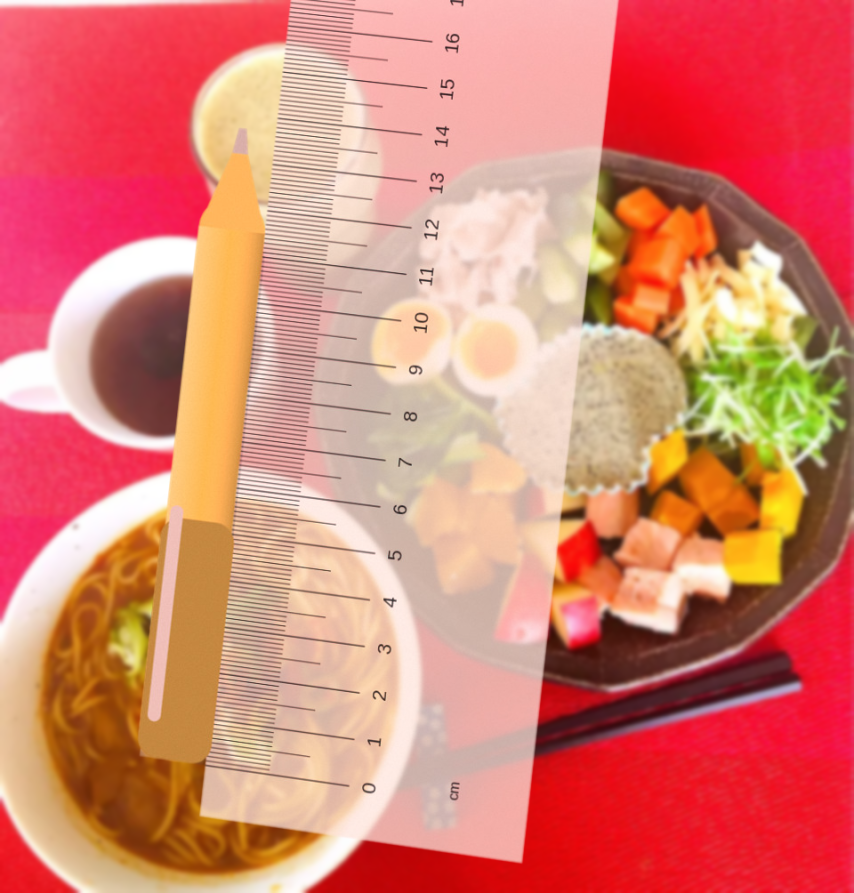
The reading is 13.7 cm
